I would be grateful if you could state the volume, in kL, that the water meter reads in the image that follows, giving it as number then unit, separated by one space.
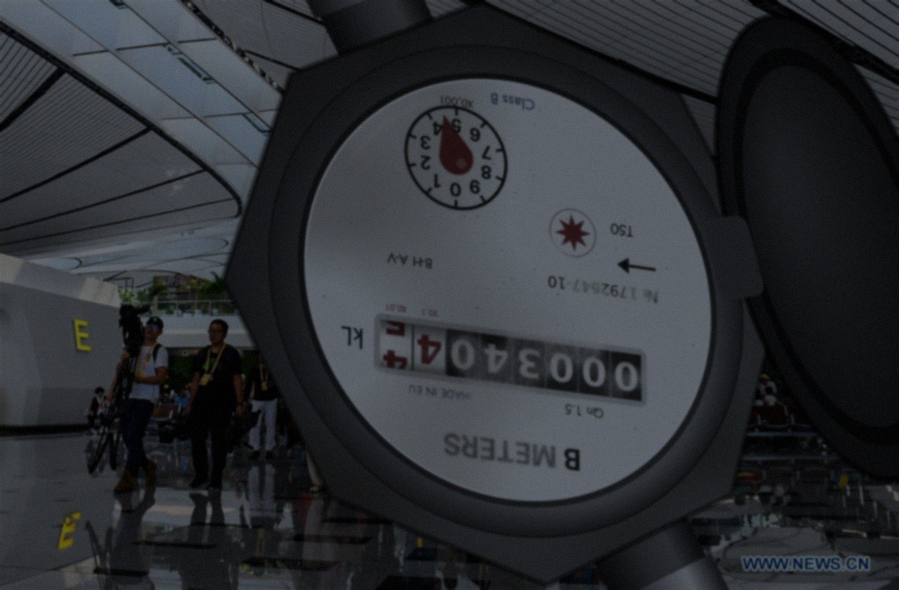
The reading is 340.444 kL
